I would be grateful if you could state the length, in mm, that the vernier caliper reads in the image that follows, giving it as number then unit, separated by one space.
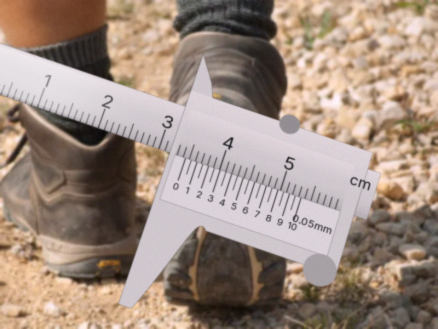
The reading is 34.4 mm
